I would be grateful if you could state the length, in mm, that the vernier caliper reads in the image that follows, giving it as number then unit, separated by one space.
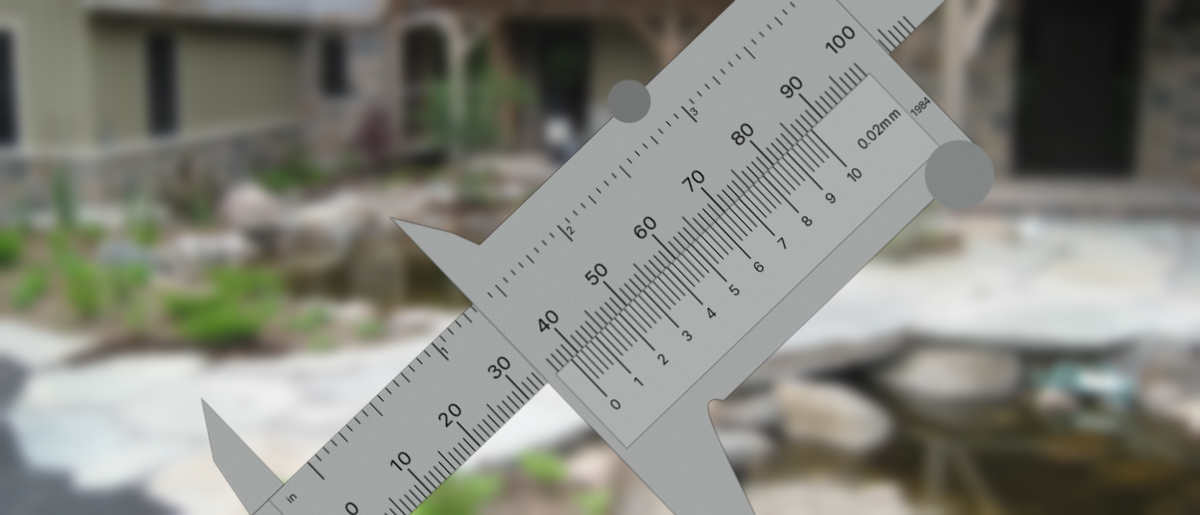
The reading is 38.6 mm
